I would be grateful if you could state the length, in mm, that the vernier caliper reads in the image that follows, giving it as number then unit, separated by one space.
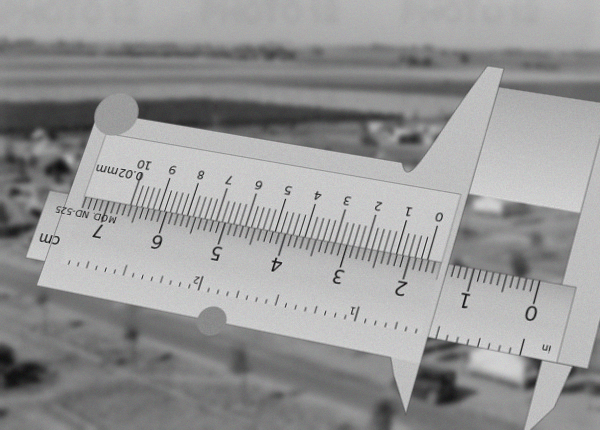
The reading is 17.2 mm
